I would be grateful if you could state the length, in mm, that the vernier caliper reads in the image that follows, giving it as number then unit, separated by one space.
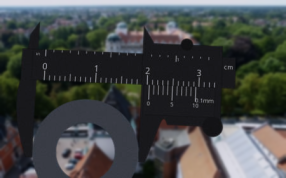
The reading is 20.4 mm
